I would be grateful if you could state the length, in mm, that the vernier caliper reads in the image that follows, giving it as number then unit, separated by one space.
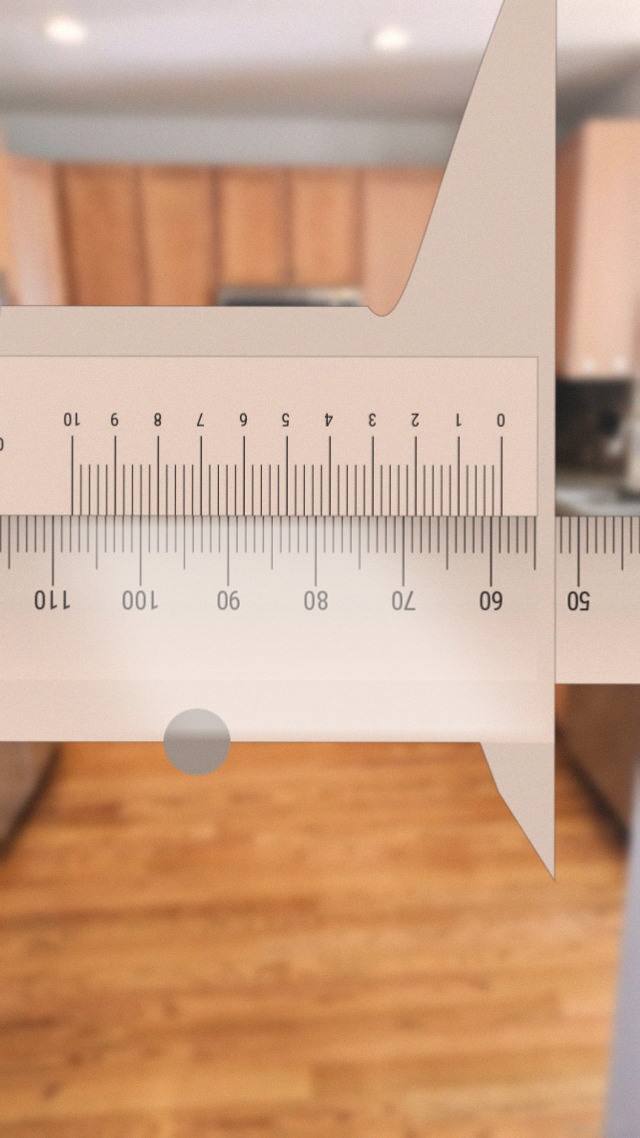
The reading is 58.8 mm
